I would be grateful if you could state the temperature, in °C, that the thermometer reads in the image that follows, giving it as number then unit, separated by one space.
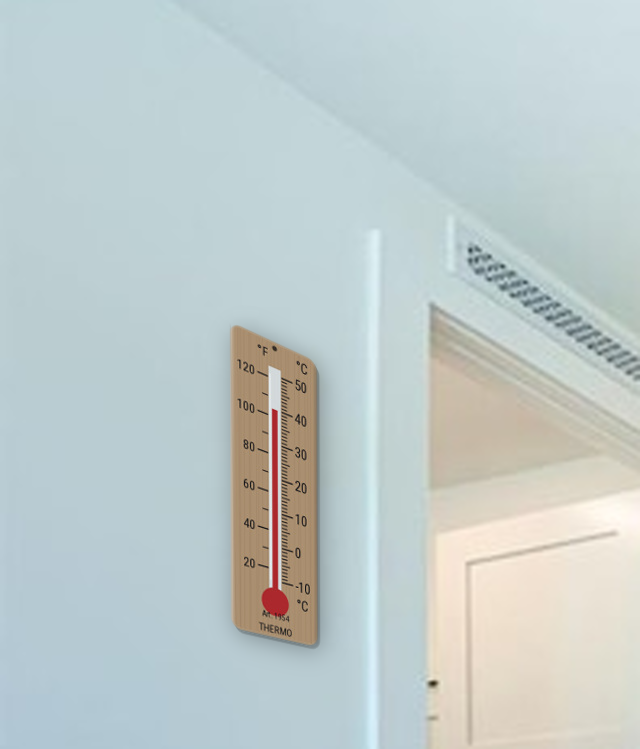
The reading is 40 °C
